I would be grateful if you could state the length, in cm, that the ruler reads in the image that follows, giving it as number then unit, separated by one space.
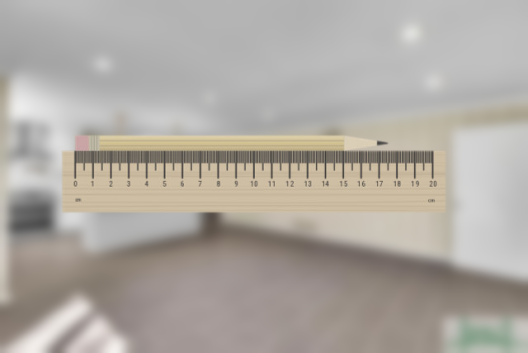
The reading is 17.5 cm
